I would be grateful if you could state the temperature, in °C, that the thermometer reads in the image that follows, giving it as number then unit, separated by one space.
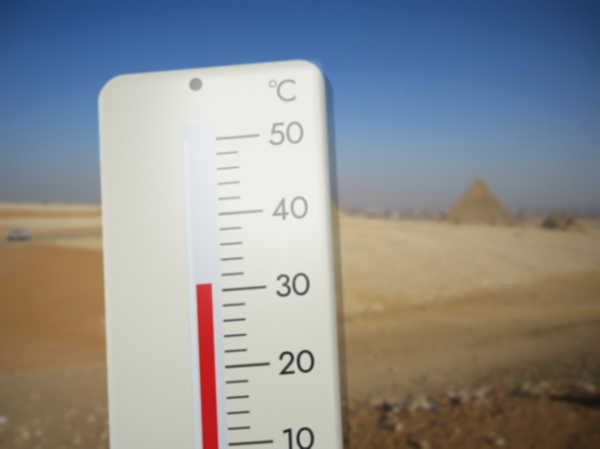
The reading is 31 °C
